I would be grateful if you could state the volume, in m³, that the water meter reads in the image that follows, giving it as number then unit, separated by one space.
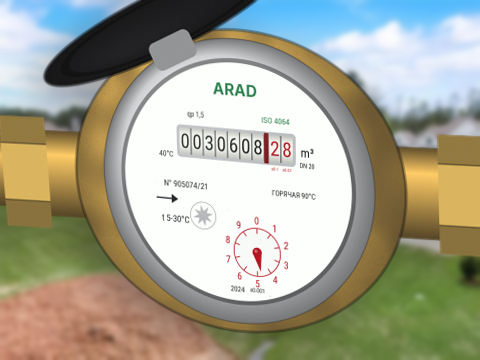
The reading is 30608.284 m³
